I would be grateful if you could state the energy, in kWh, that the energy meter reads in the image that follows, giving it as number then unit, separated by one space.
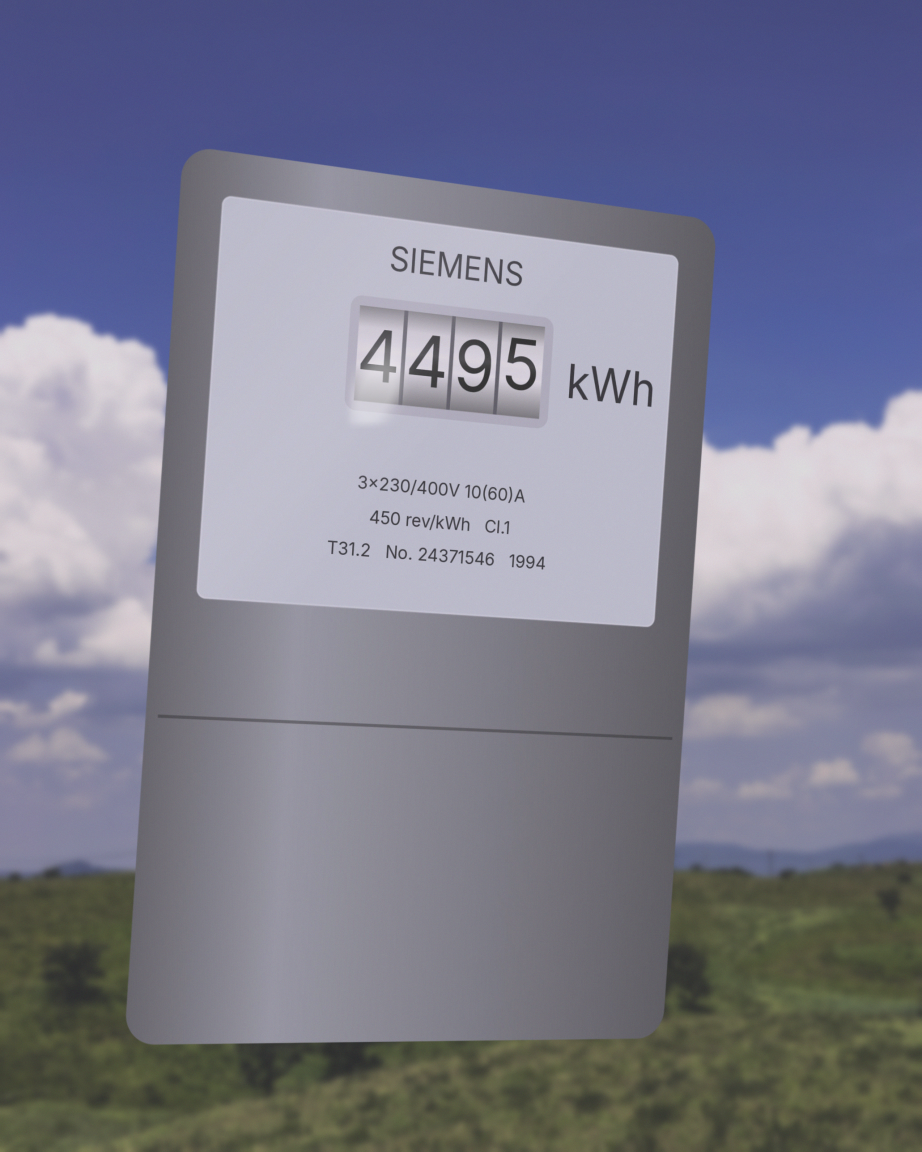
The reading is 4495 kWh
